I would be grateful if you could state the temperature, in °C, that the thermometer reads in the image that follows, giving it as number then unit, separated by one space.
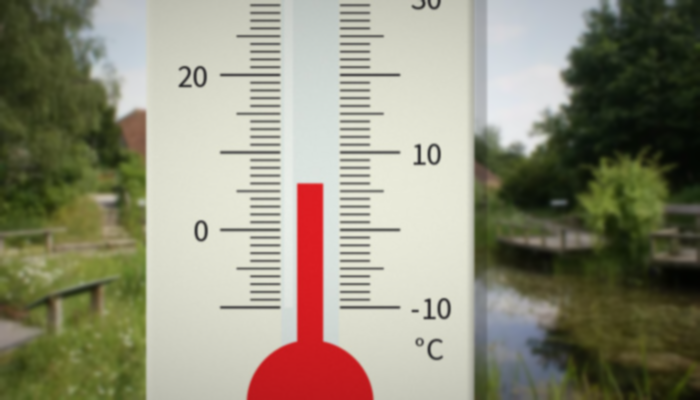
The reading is 6 °C
